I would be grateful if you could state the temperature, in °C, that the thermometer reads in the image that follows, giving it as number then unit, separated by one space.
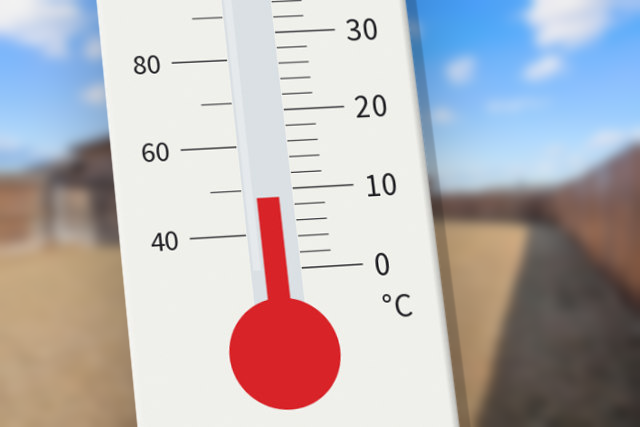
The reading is 9 °C
